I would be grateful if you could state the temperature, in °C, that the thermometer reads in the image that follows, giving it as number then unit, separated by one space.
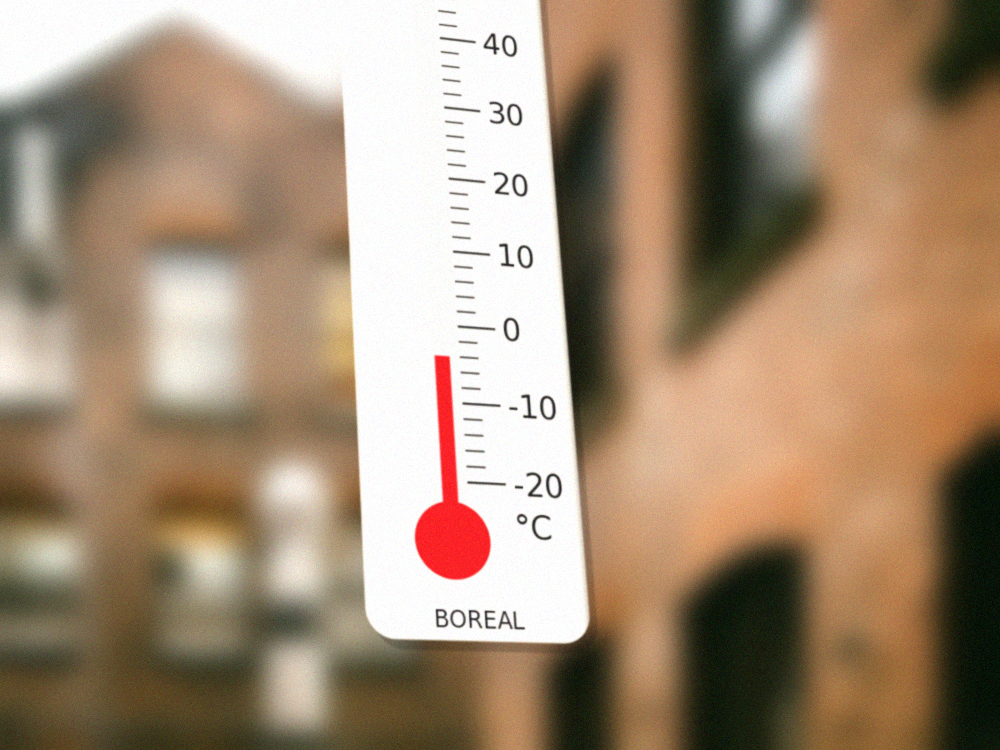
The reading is -4 °C
